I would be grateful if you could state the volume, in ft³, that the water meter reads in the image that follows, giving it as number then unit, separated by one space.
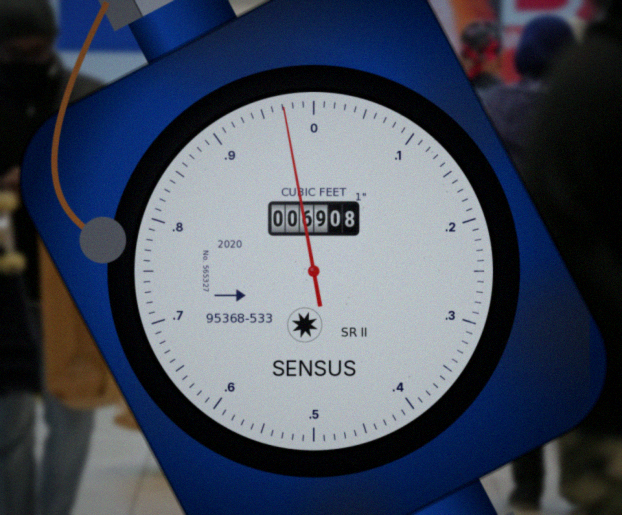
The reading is 6907.97 ft³
